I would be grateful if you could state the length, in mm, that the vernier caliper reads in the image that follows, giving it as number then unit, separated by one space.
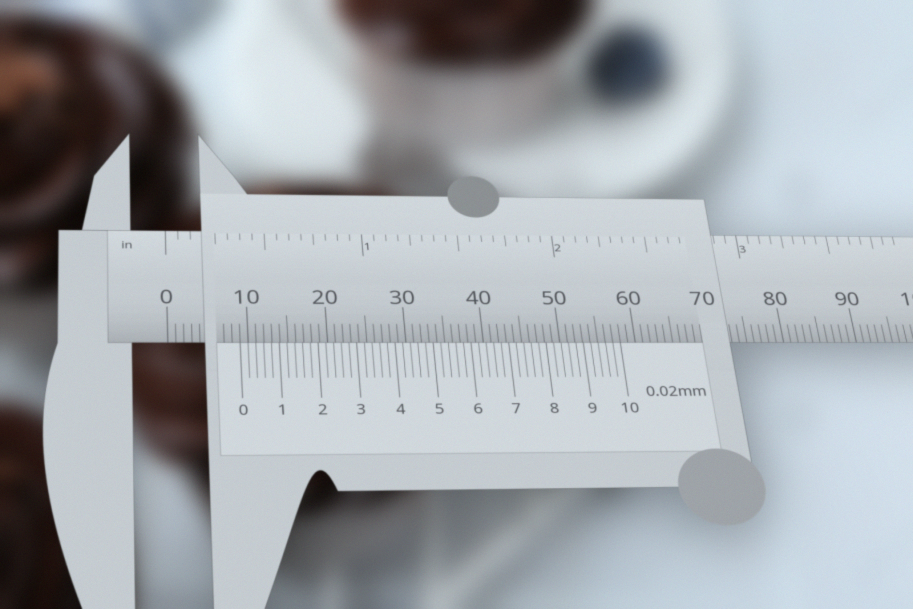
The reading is 9.0 mm
